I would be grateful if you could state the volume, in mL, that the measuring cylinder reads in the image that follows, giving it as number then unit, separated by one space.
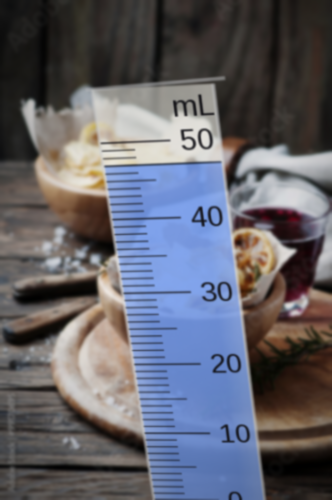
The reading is 47 mL
